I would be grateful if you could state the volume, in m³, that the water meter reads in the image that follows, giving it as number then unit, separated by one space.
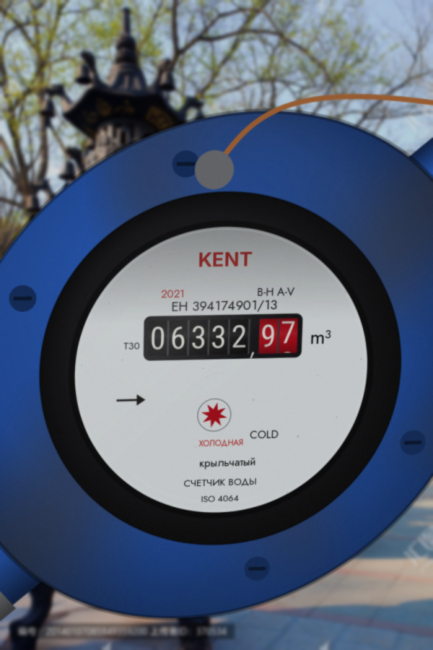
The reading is 6332.97 m³
